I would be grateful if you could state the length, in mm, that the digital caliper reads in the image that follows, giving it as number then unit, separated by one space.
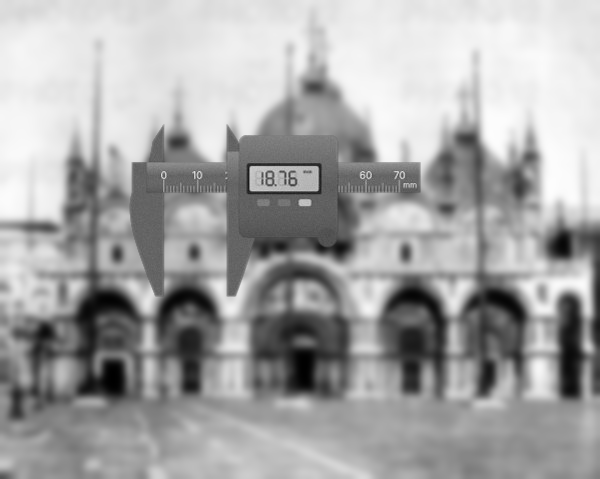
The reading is 18.76 mm
